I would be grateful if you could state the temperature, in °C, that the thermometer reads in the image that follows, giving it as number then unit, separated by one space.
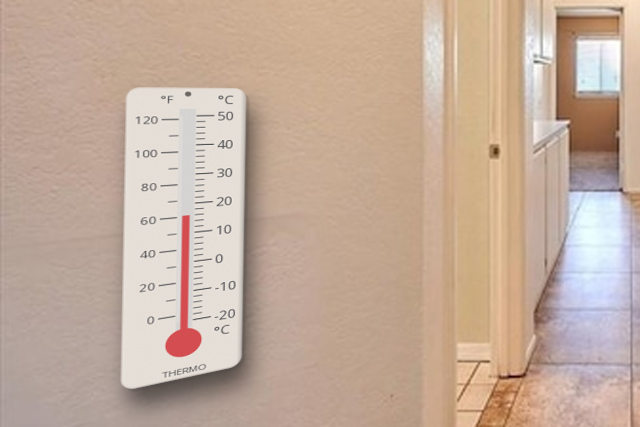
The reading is 16 °C
